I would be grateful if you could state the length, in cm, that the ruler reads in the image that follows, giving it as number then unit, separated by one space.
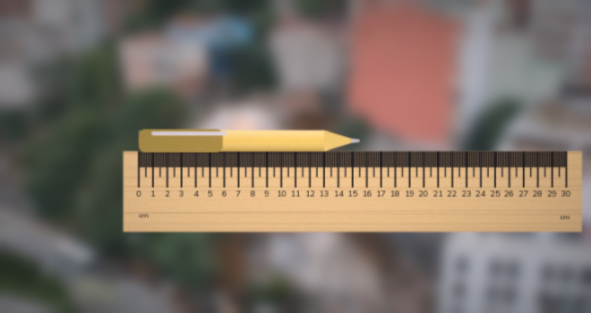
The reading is 15.5 cm
